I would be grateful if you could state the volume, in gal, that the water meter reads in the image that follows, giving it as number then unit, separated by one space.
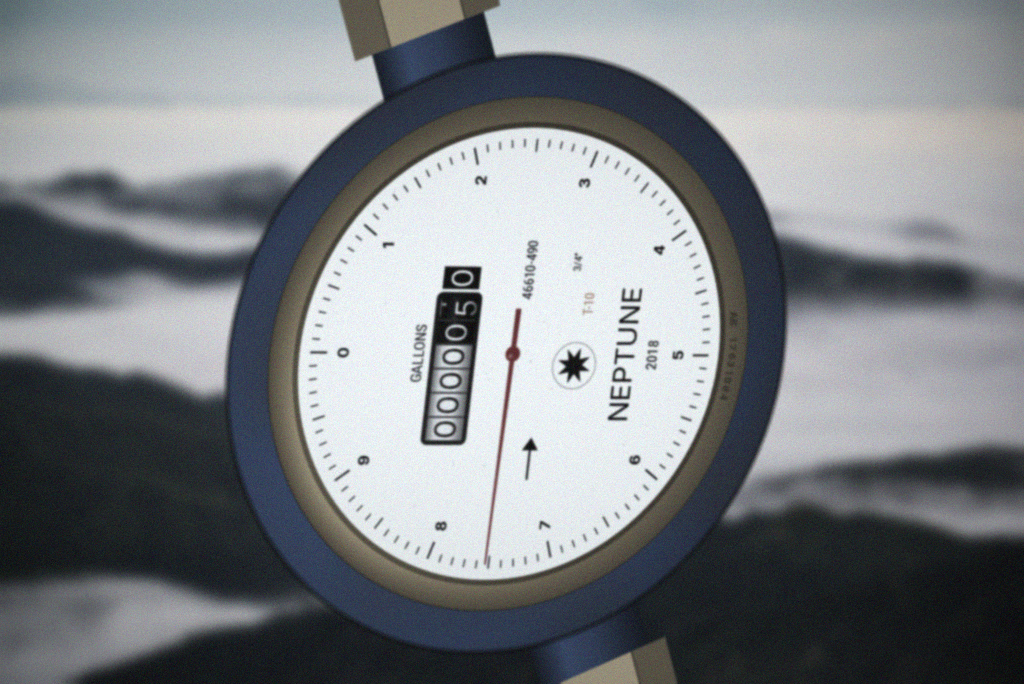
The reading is 47.5 gal
